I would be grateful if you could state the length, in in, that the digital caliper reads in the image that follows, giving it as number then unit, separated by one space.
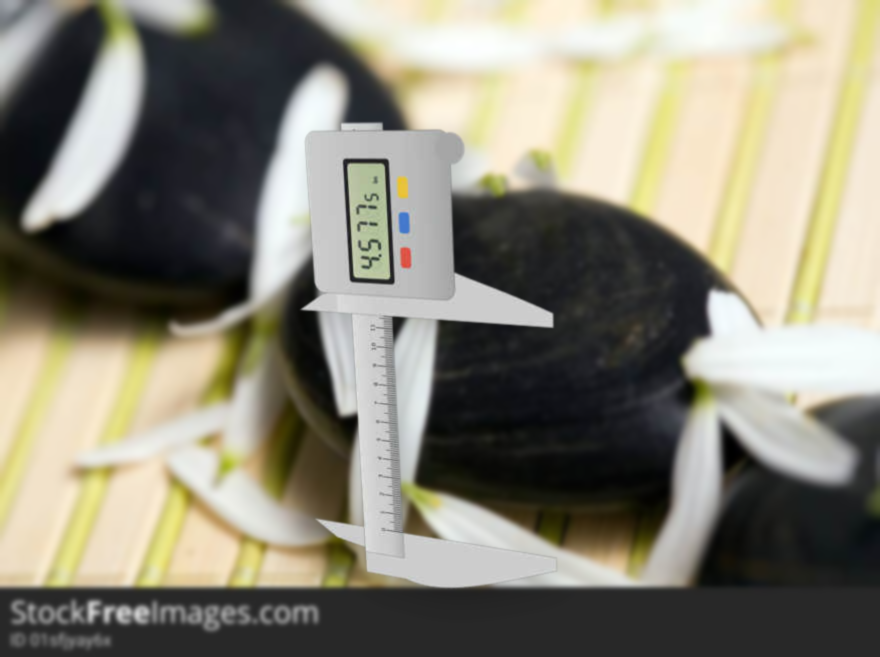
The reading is 4.5775 in
